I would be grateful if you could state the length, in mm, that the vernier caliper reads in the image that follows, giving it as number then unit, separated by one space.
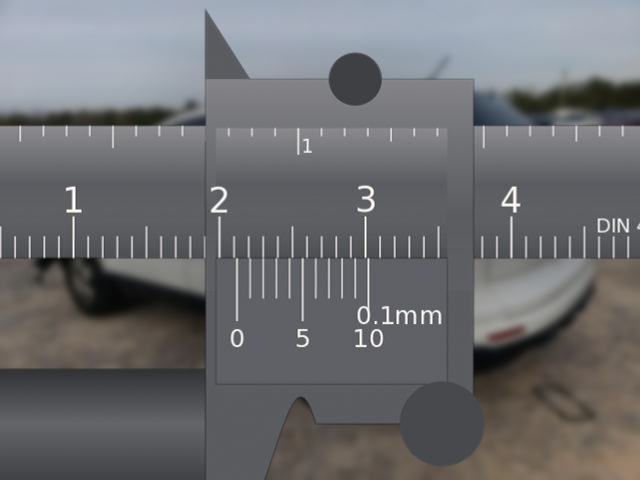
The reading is 21.2 mm
